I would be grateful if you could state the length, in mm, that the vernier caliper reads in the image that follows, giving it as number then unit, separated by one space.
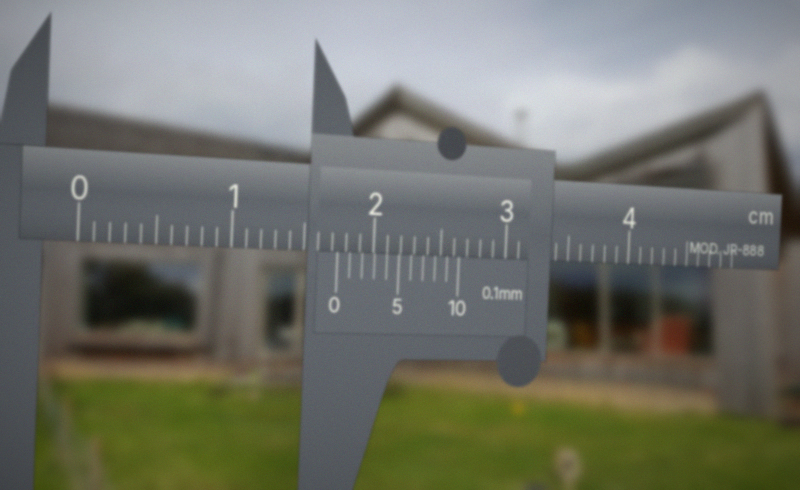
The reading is 17.4 mm
